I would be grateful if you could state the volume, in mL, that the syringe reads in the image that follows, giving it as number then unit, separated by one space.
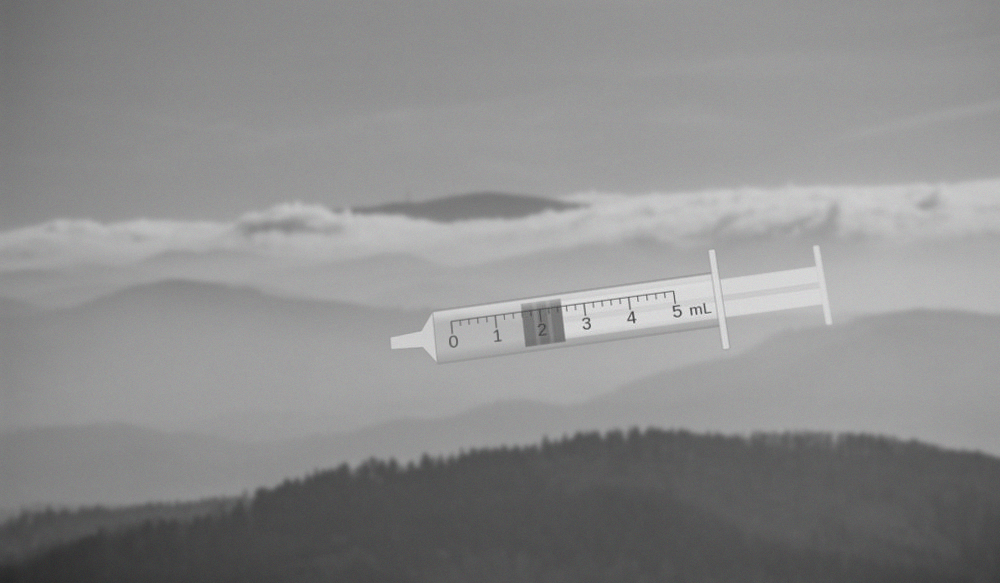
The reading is 1.6 mL
